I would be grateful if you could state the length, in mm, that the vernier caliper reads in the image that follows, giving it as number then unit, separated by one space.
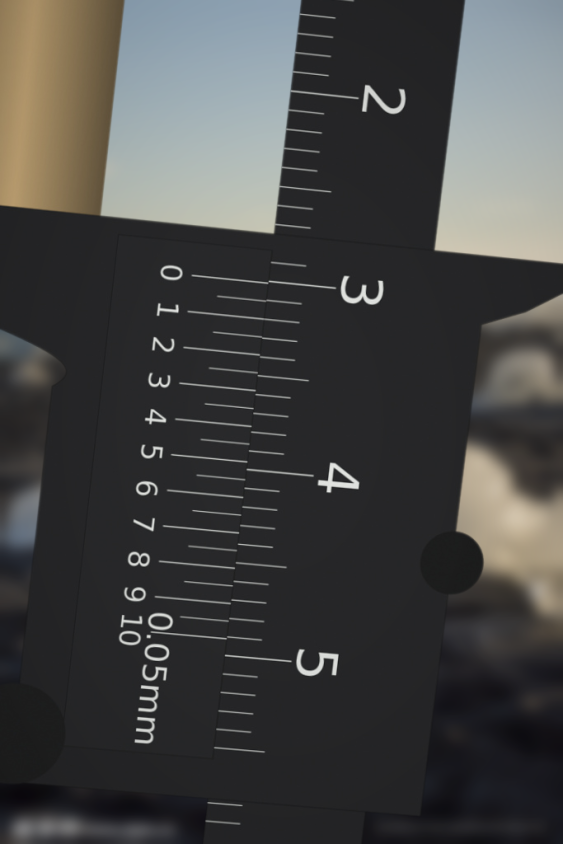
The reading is 30.1 mm
